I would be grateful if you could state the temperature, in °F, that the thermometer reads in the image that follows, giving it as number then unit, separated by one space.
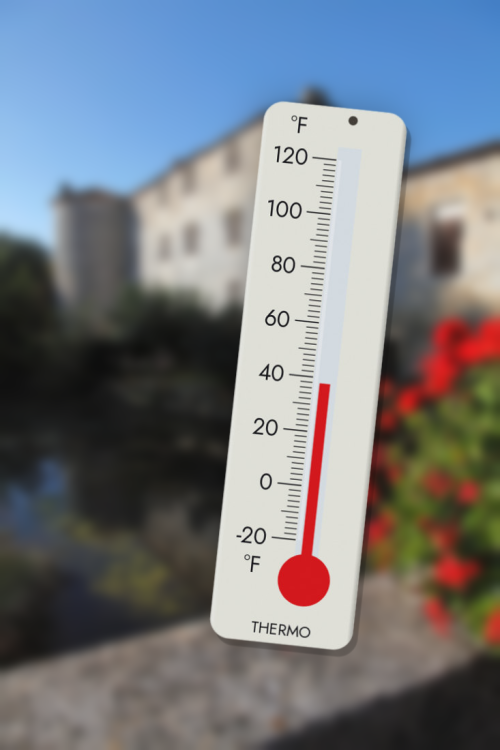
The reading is 38 °F
